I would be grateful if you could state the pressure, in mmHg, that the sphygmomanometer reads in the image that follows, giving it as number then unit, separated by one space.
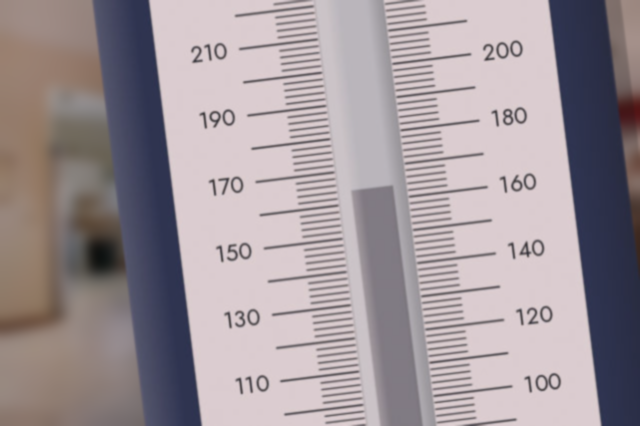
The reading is 164 mmHg
